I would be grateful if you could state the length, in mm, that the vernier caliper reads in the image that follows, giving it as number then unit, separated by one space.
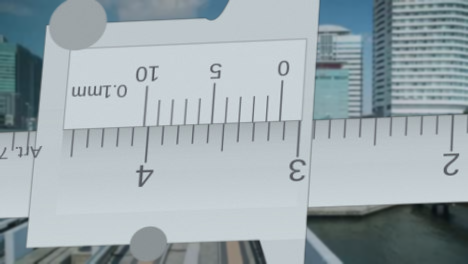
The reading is 31.3 mm
